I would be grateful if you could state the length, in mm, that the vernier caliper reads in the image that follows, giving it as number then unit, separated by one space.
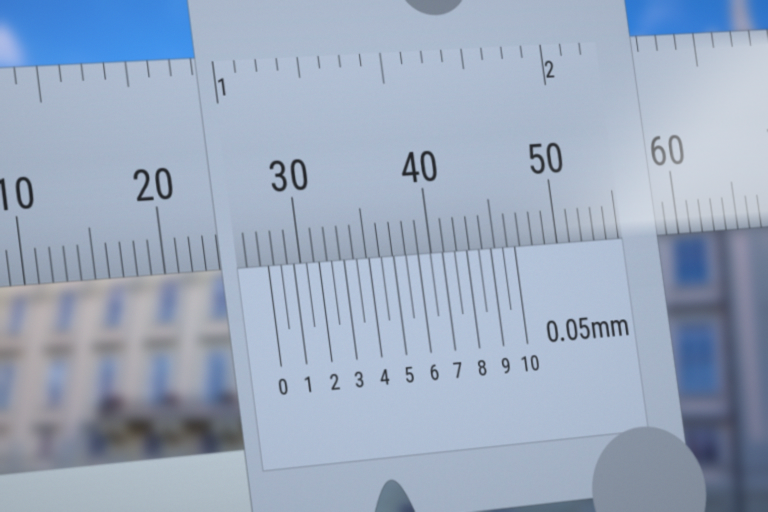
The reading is 27.6 mm
